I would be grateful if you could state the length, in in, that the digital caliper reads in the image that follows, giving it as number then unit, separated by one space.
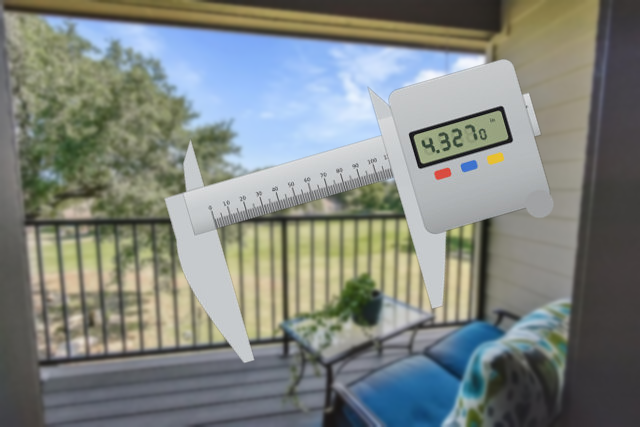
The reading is 4.3270 in
